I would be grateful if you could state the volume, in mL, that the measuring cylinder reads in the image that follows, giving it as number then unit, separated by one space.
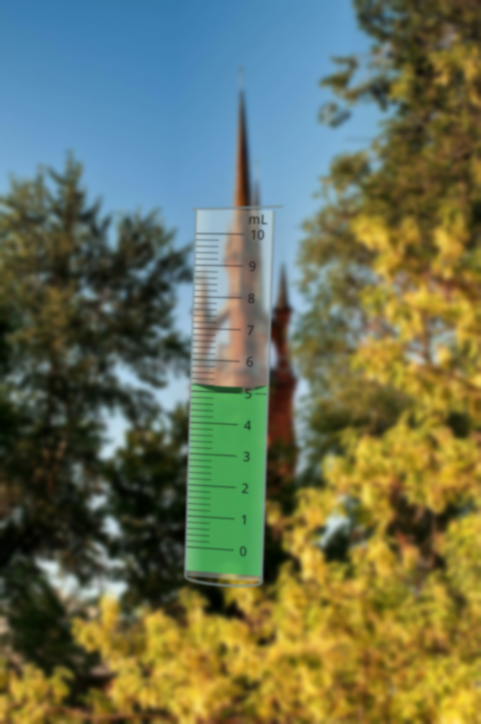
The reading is 5 mL
